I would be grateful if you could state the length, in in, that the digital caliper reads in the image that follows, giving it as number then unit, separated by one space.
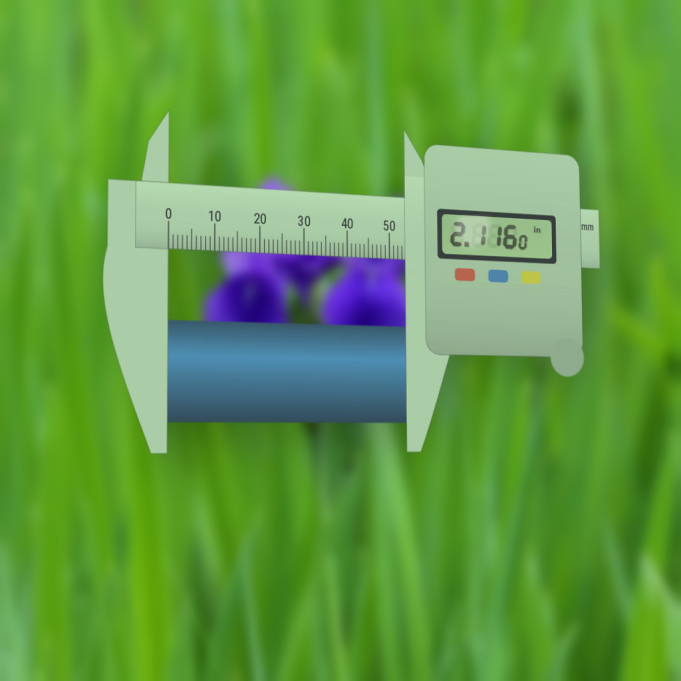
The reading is 2.1160 in
